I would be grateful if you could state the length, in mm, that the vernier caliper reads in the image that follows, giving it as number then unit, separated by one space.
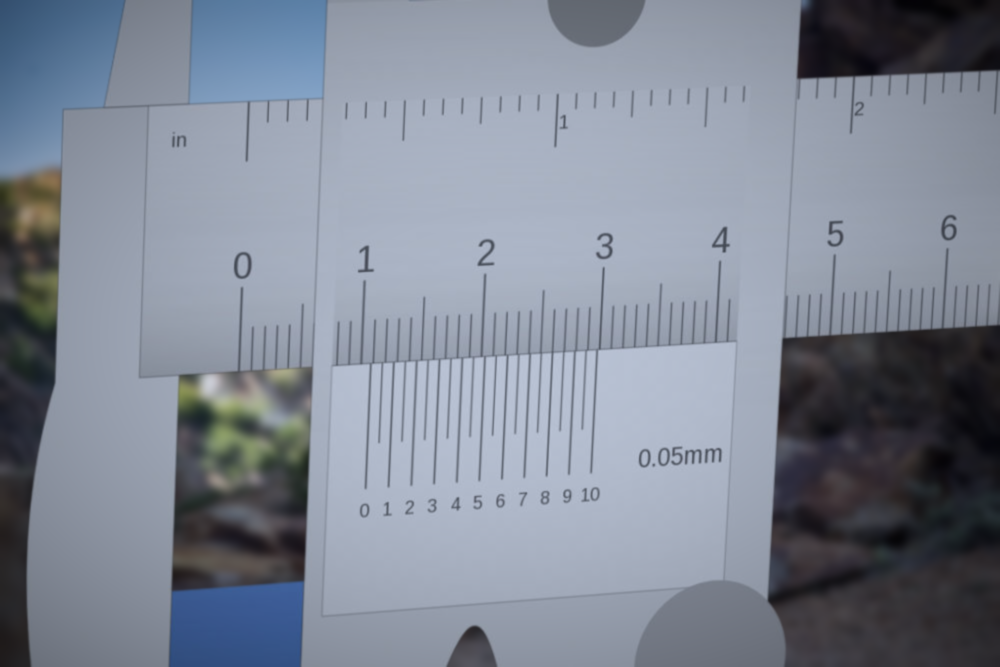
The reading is 10.8 mm
